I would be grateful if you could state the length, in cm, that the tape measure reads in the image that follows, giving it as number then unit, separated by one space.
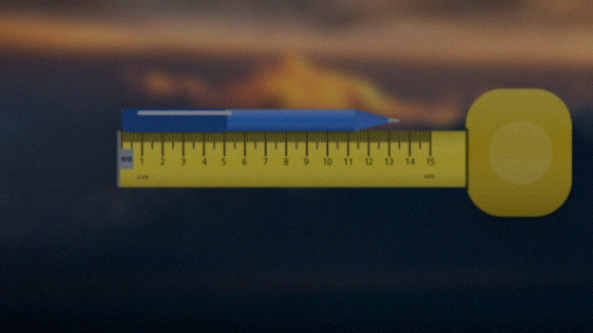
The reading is 13.5 cm
